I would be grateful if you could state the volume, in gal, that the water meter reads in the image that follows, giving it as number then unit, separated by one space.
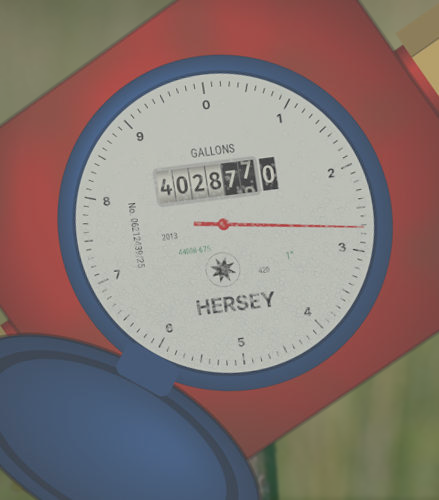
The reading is 4028772.7 gal
